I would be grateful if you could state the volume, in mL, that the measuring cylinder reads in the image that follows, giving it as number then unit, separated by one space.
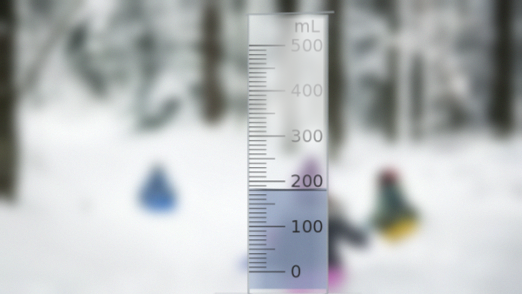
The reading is 180 mL
